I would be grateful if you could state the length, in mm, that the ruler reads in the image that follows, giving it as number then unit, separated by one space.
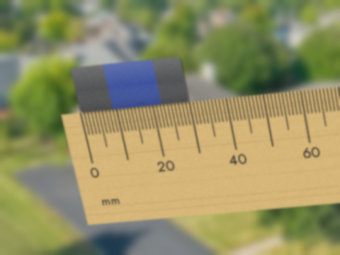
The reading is 30 mm
